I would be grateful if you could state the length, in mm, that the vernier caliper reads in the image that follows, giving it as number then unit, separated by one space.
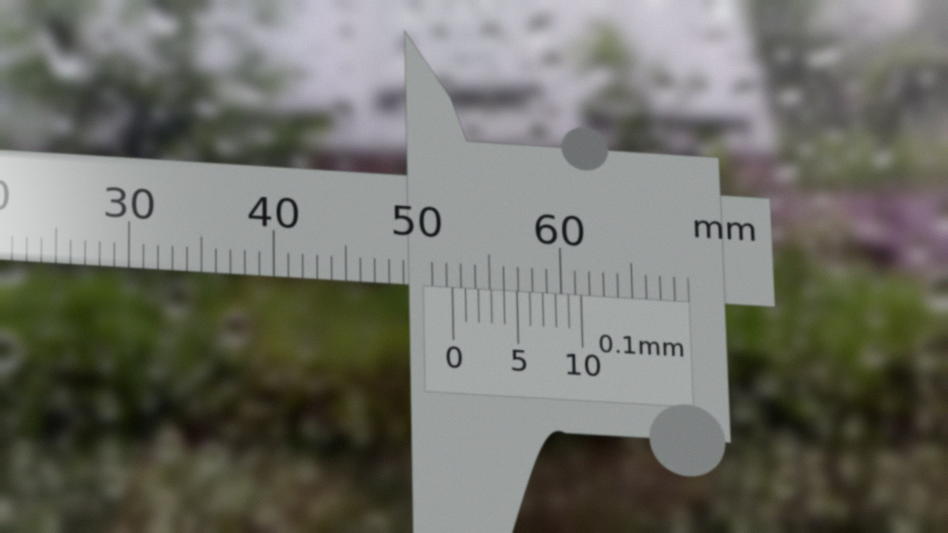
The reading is 52.4 mm
